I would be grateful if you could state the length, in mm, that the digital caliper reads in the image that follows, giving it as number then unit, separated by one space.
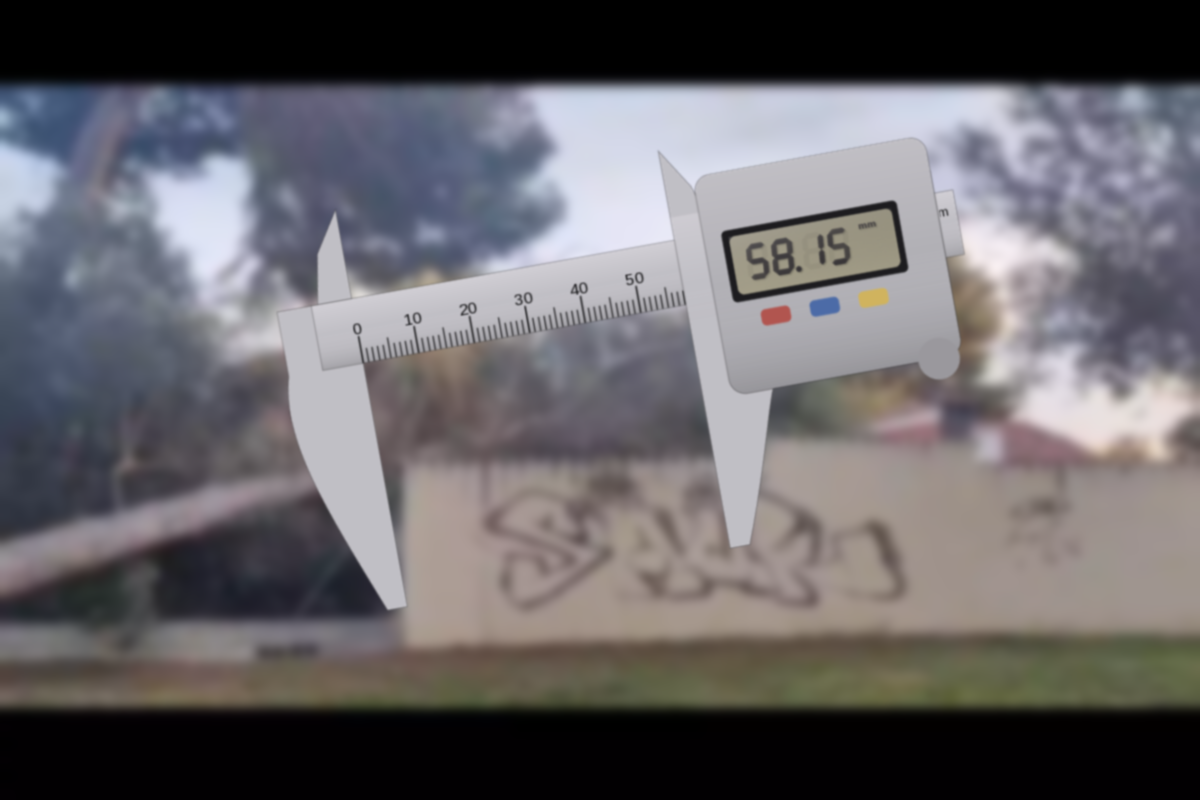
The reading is 58.15 mm
